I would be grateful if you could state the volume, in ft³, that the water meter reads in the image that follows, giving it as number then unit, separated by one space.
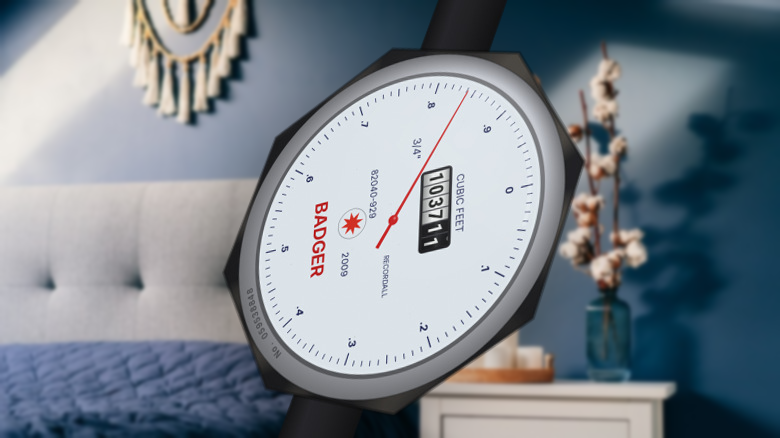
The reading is 103710.84 ft³
